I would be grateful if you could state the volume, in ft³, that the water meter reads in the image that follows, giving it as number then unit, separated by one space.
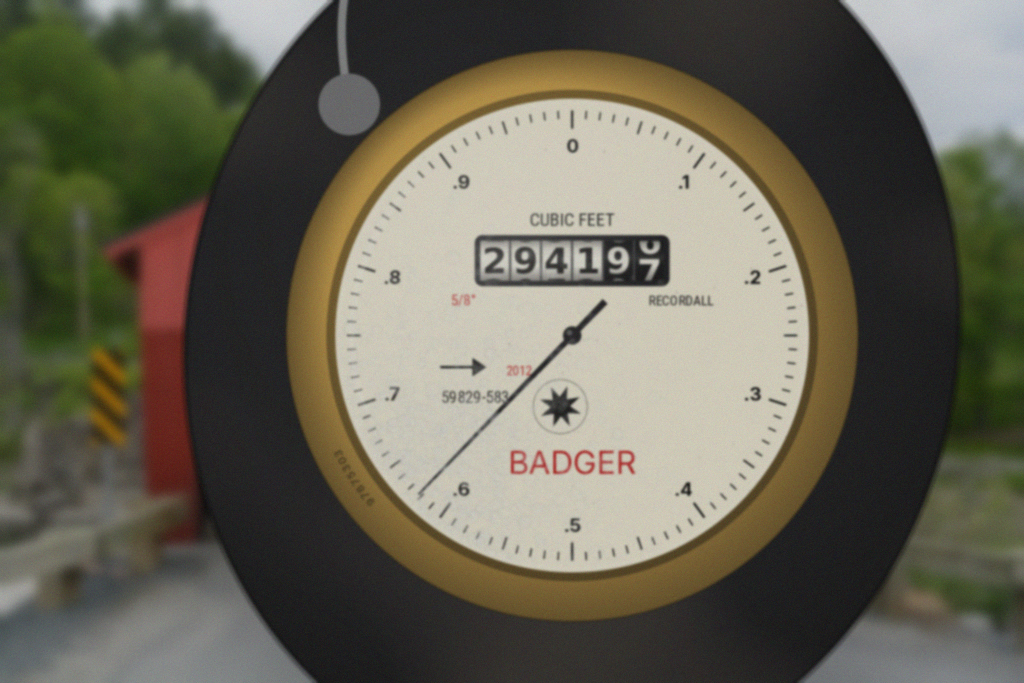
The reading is 294196.62 ft³
